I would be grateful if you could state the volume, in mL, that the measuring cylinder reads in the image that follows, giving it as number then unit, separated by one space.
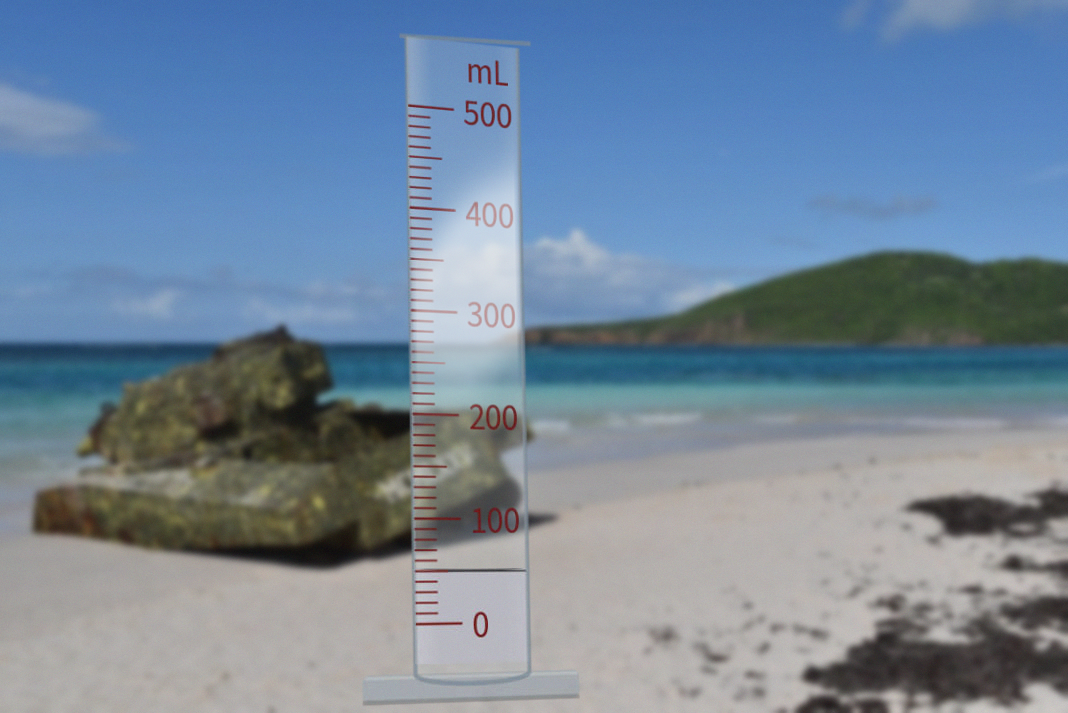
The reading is 50 mL
